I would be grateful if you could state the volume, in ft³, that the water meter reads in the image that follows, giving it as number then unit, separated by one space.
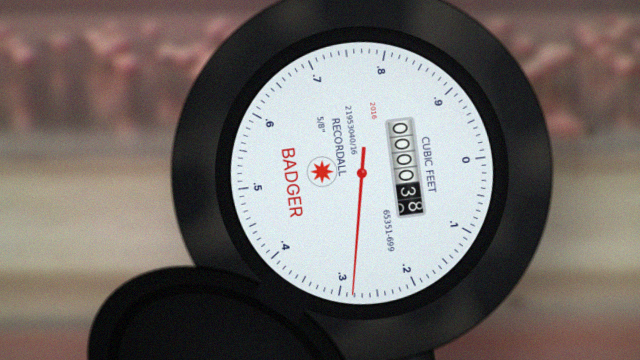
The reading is 38.28 ft³
